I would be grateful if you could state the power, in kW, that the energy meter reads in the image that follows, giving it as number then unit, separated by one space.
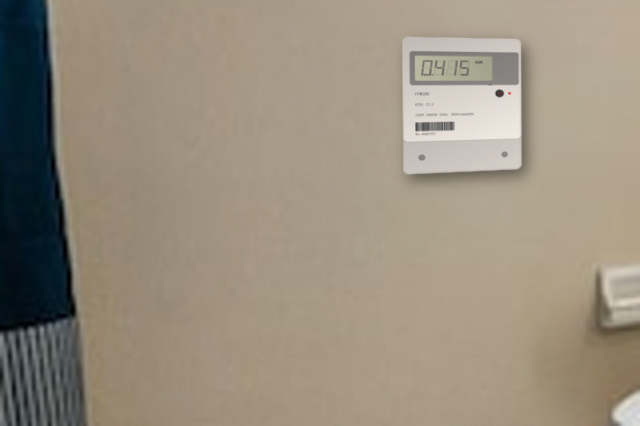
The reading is 0.415 kW
